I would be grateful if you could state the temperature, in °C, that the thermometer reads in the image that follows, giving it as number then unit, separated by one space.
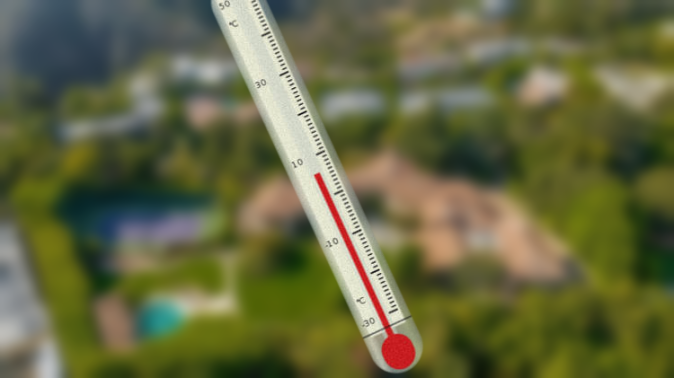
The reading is 6 °C
